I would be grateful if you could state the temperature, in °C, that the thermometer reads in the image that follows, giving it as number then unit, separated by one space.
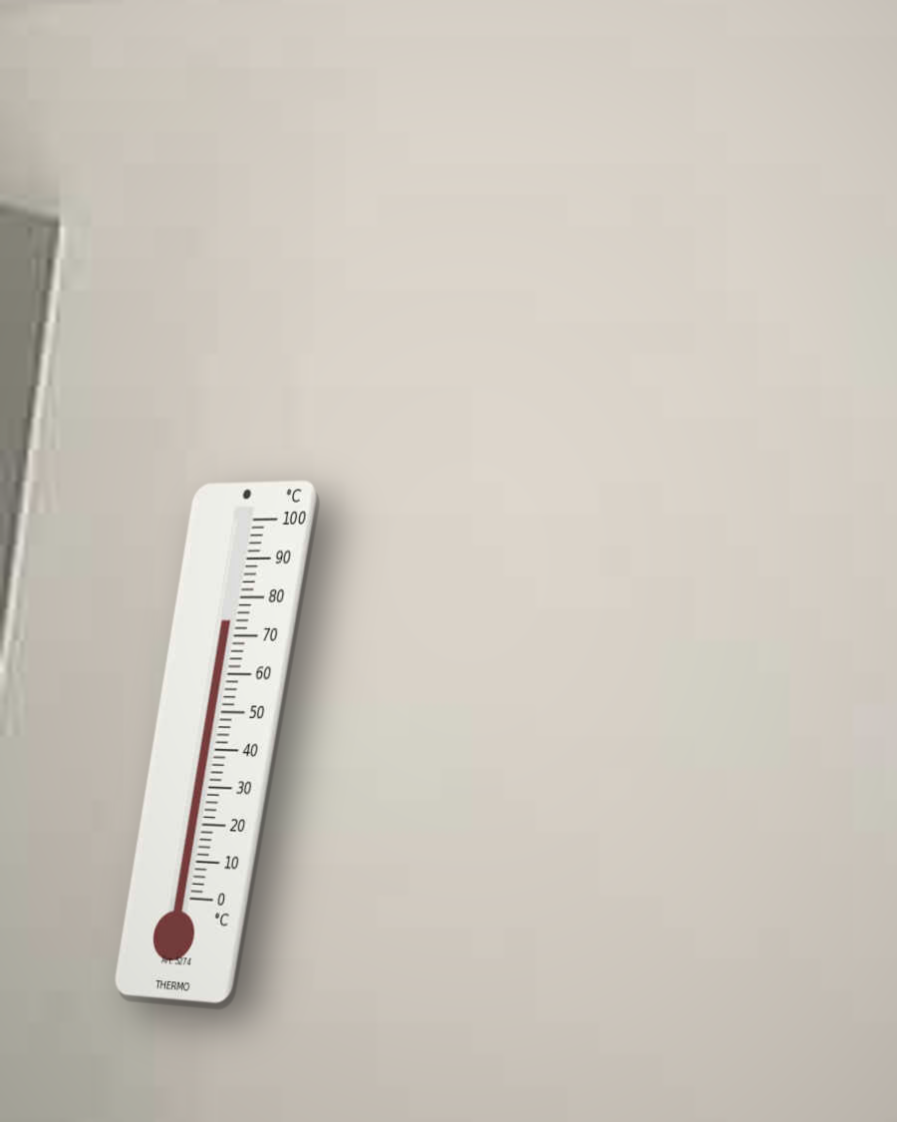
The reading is 74 °C
